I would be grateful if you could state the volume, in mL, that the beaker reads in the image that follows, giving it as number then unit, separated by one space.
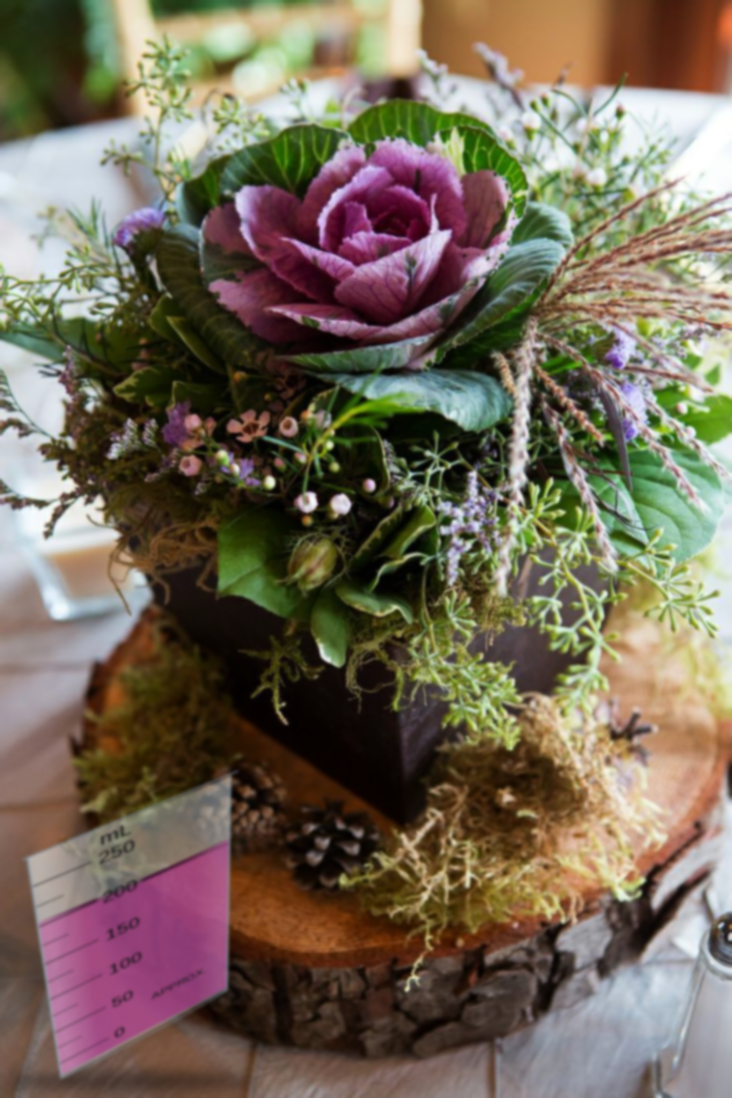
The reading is 200 mL
